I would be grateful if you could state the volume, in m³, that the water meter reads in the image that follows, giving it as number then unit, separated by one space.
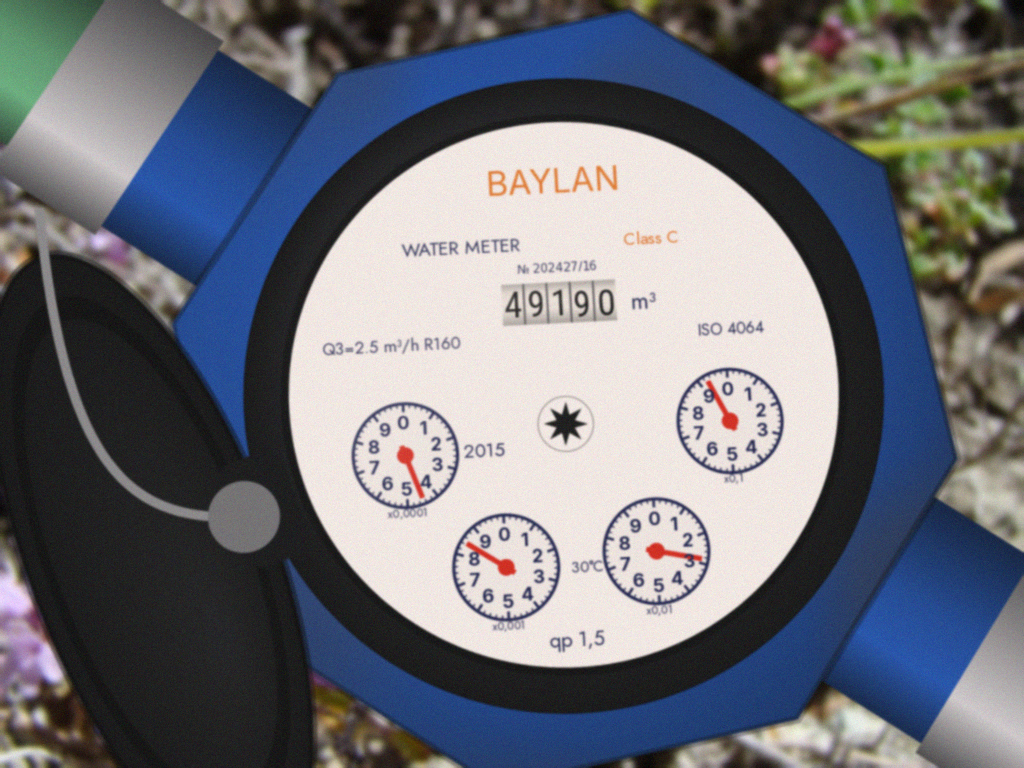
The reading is 49189.9284 m³
